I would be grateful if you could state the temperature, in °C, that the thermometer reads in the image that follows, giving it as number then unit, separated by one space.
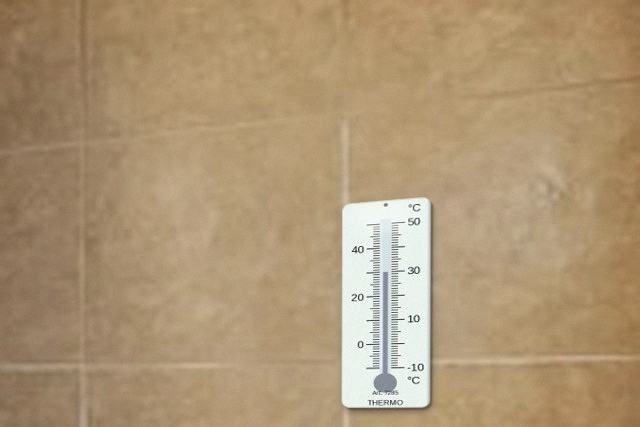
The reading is 30 °C
